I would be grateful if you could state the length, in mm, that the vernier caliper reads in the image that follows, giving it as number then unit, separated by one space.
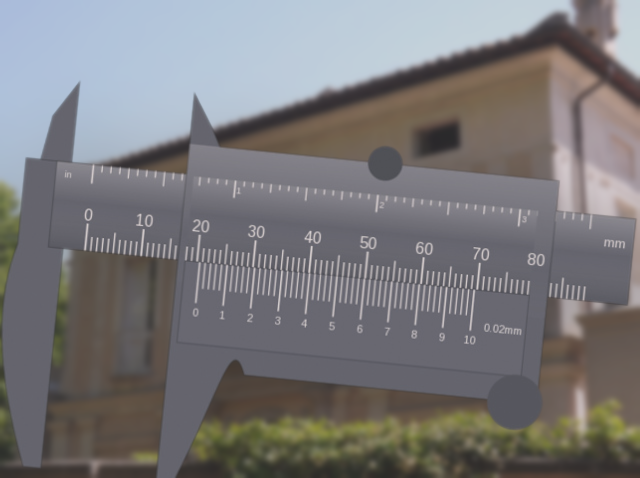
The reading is 20.5 mm
